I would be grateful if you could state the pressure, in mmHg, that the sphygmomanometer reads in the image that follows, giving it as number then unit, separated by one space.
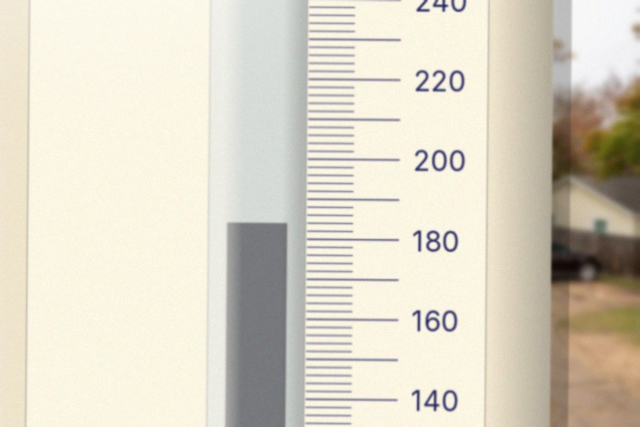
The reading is 184 mmHg
